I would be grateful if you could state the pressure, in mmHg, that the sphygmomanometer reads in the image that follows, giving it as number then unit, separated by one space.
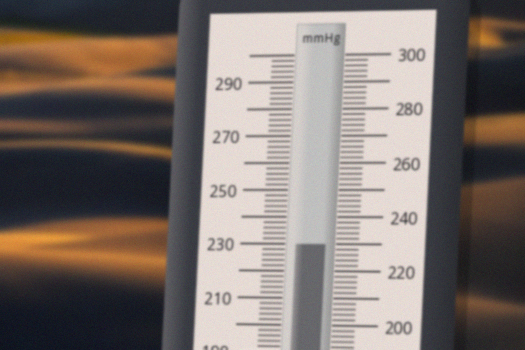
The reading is 230 mmHg
